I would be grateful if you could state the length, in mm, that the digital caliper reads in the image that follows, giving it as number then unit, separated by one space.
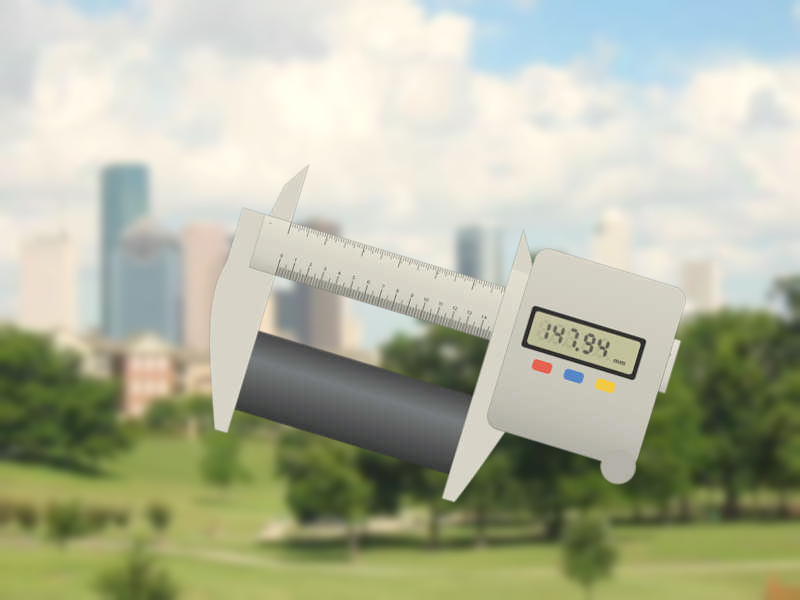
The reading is 147.94 mm
